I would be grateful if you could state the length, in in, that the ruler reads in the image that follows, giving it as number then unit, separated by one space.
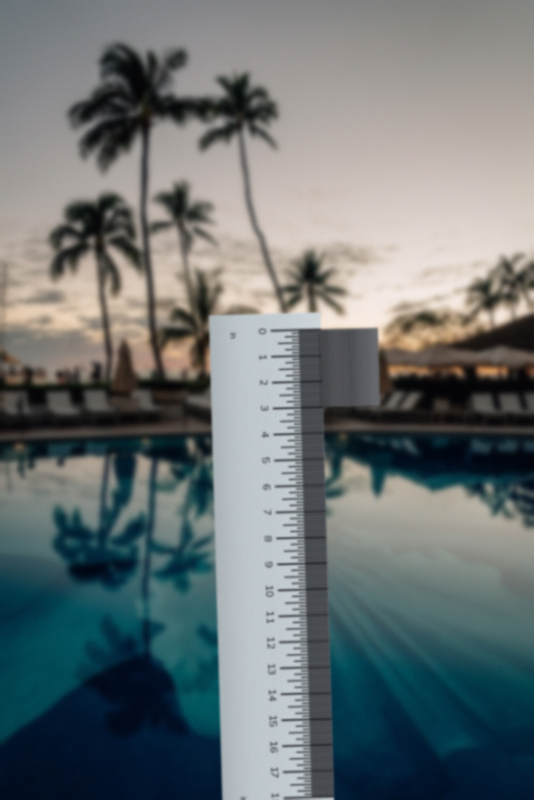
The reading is 3 in
